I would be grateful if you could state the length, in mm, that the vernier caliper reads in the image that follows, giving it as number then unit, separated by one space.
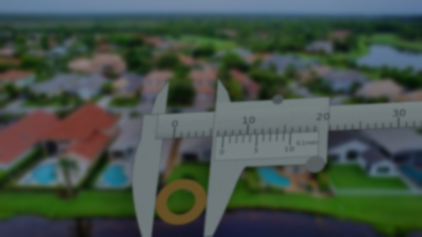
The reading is 6.8 mm
